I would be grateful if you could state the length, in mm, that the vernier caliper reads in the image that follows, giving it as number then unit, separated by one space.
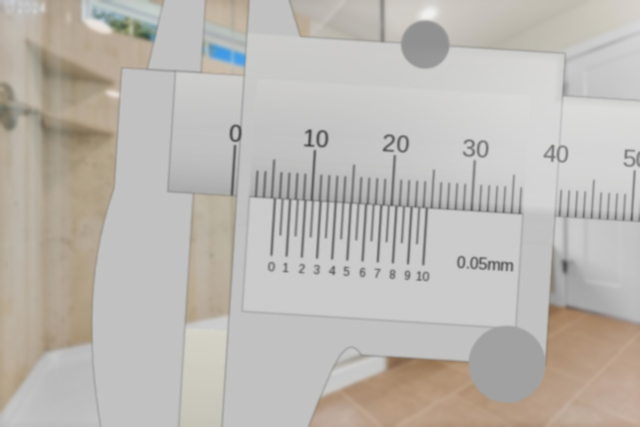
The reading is 5.4 mm
